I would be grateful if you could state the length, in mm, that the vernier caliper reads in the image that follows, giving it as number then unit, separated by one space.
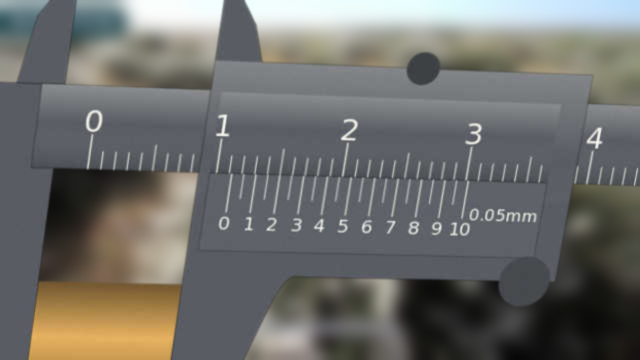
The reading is 11.2 mm
